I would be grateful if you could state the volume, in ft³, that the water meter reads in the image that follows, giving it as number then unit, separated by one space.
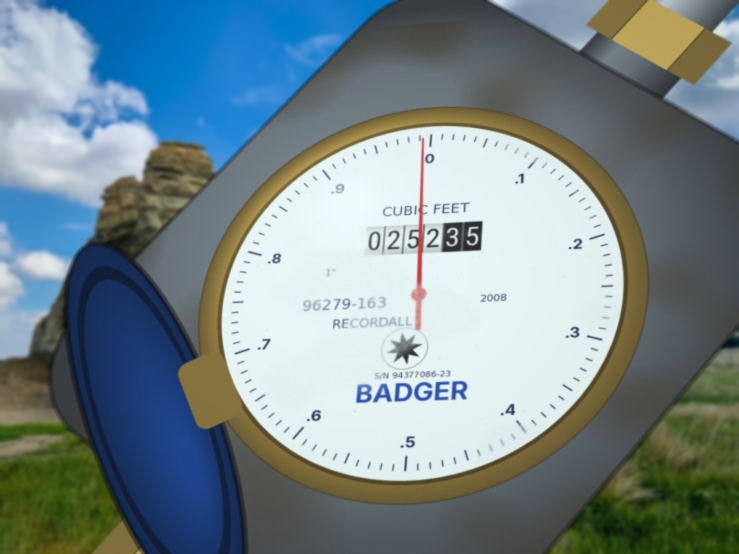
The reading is 25234.99 ft³
